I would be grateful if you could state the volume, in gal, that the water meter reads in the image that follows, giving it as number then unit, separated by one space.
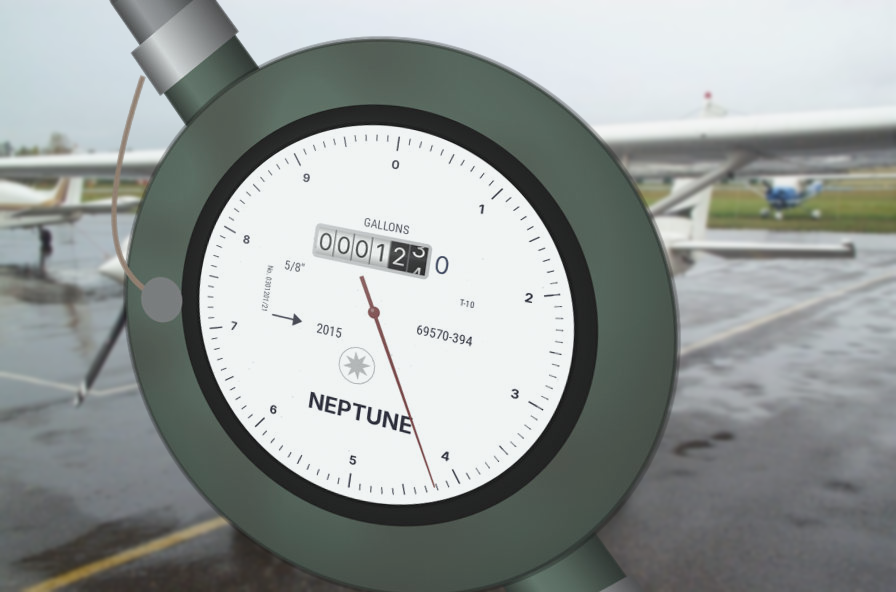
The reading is 1234.2 gal
